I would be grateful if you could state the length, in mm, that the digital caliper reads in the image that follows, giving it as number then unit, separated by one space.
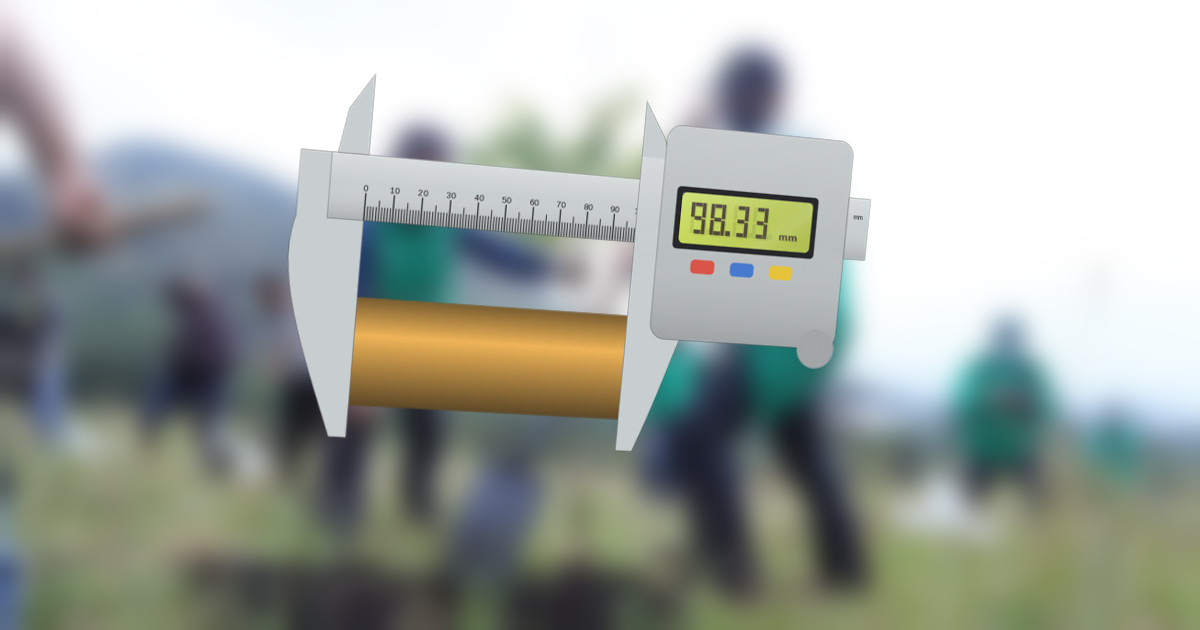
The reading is 98.33 mm
